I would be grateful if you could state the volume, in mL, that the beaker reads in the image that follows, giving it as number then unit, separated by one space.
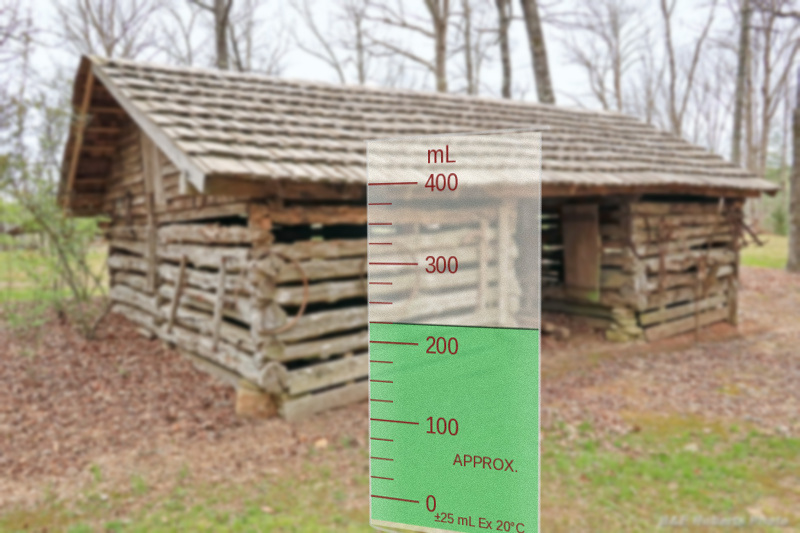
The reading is 225 mL
